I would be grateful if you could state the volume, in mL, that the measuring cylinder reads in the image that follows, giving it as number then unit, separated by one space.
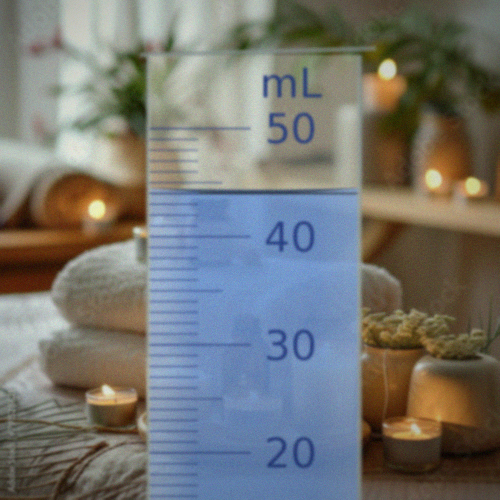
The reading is 44 mL
